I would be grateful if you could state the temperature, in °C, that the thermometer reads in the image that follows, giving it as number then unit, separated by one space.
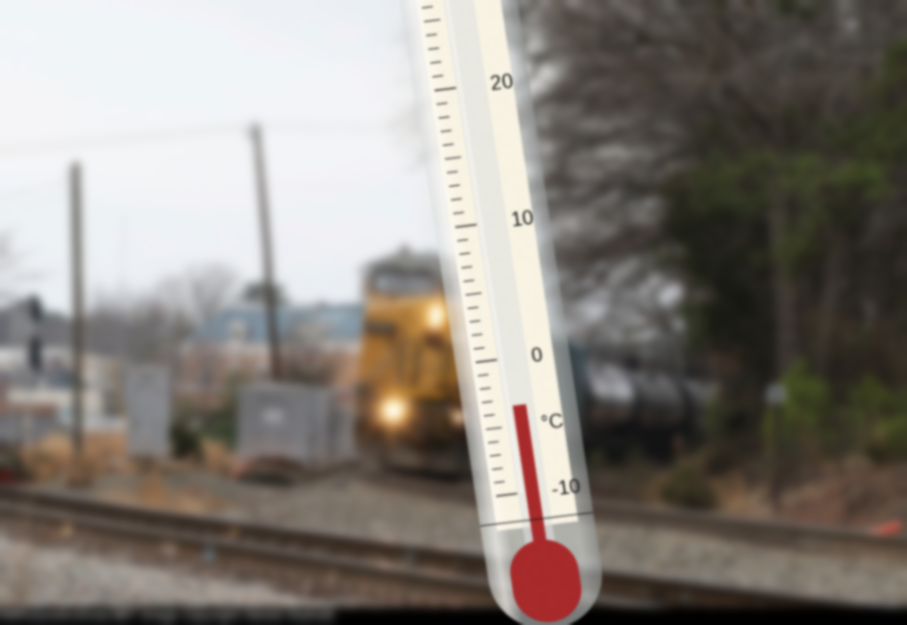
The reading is -3.5 °C
